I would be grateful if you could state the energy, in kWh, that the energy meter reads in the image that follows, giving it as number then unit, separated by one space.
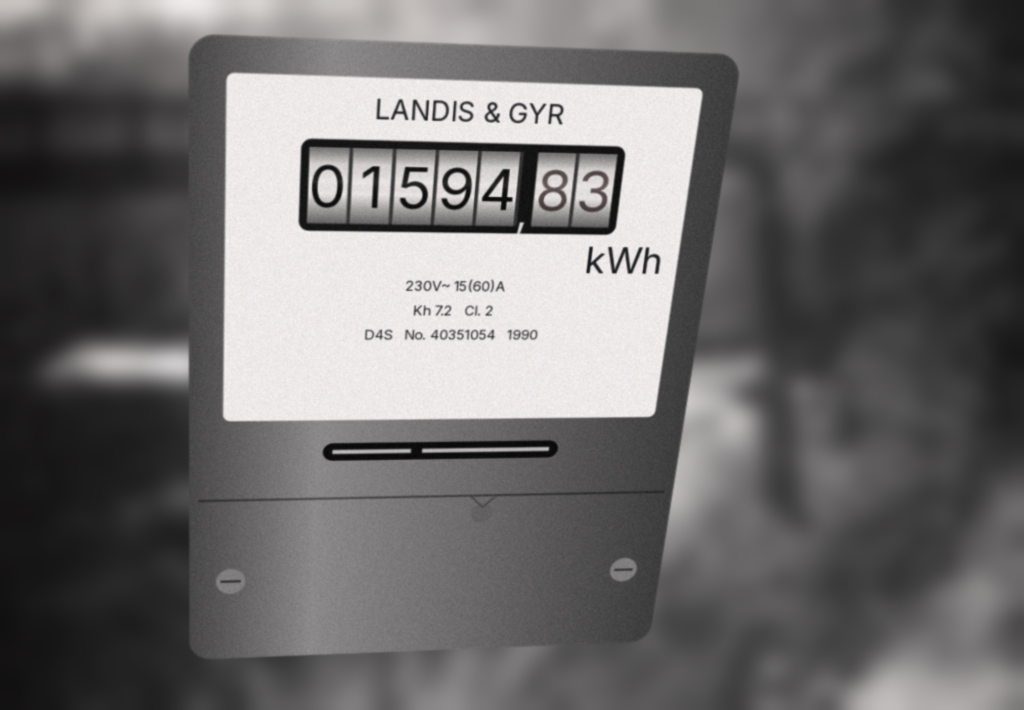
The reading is 1594.83 kWh
